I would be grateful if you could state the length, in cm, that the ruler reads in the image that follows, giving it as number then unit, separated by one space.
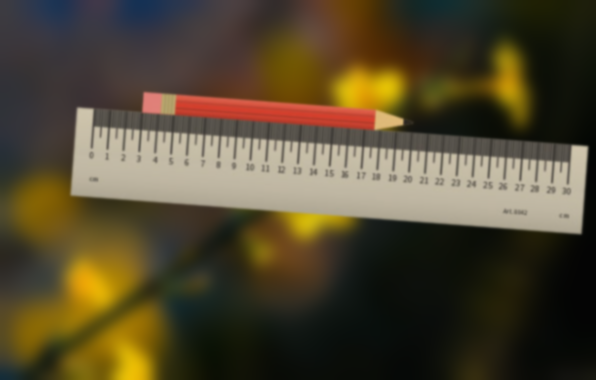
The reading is 17 cm
